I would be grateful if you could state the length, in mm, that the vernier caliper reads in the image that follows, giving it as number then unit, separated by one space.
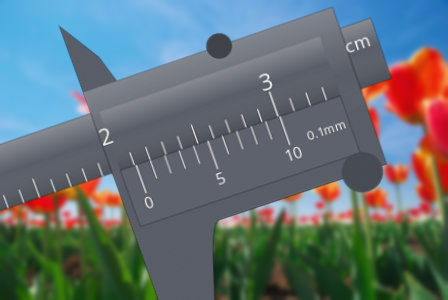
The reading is 21.1 mm
